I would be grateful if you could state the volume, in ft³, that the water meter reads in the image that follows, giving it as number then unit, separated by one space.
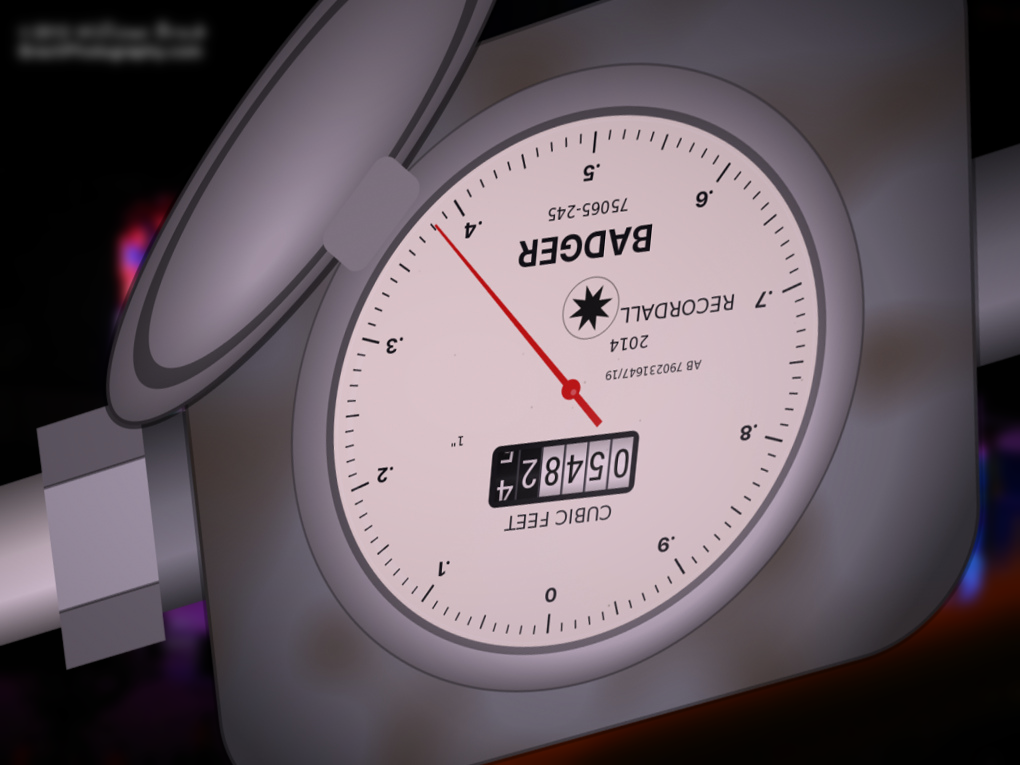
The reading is 54824.38 ft³
